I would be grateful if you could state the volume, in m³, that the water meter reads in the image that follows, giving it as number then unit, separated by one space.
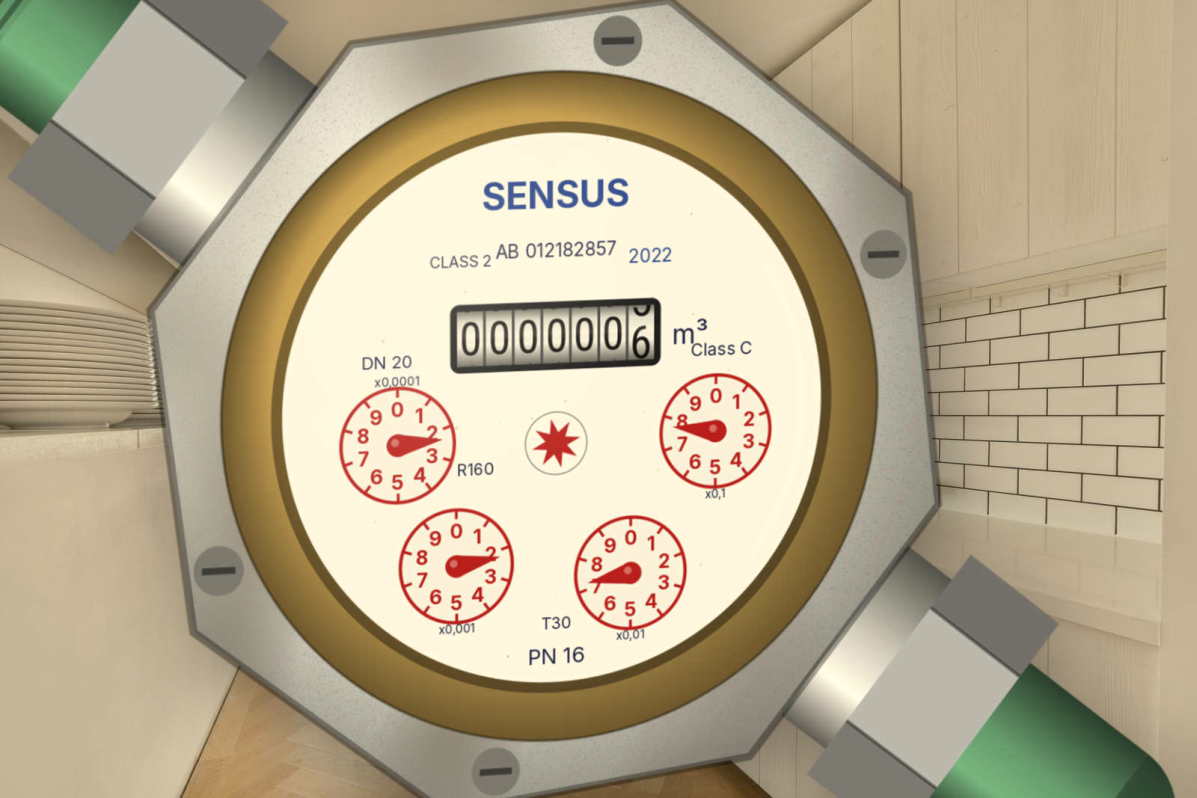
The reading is 5.7722 m³
